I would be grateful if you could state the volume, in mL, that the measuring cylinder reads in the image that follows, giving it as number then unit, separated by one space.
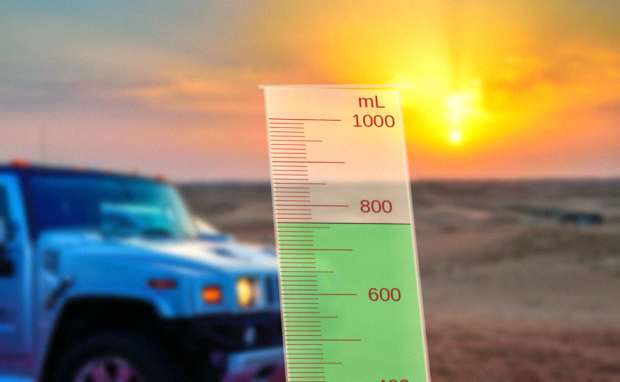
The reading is 760 mL
